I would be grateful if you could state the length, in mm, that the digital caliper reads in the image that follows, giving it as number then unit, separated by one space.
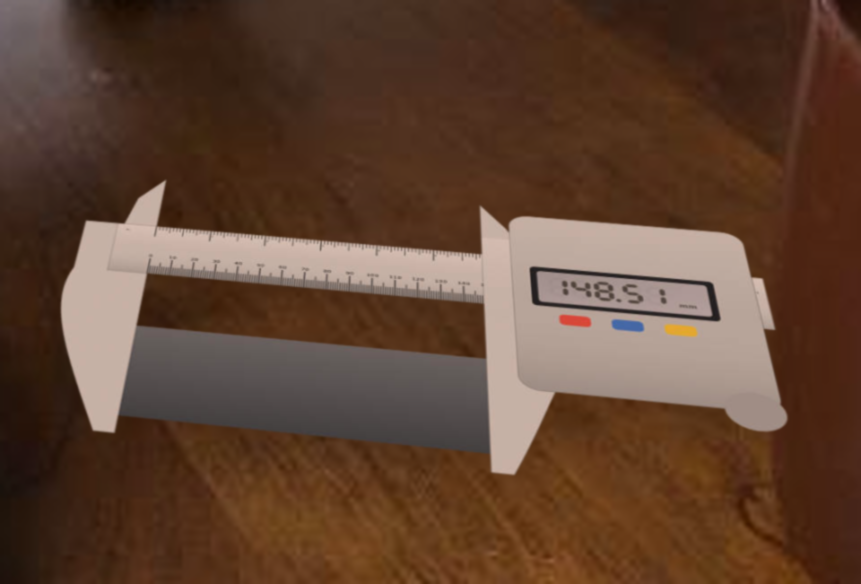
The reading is 148.51 mm
